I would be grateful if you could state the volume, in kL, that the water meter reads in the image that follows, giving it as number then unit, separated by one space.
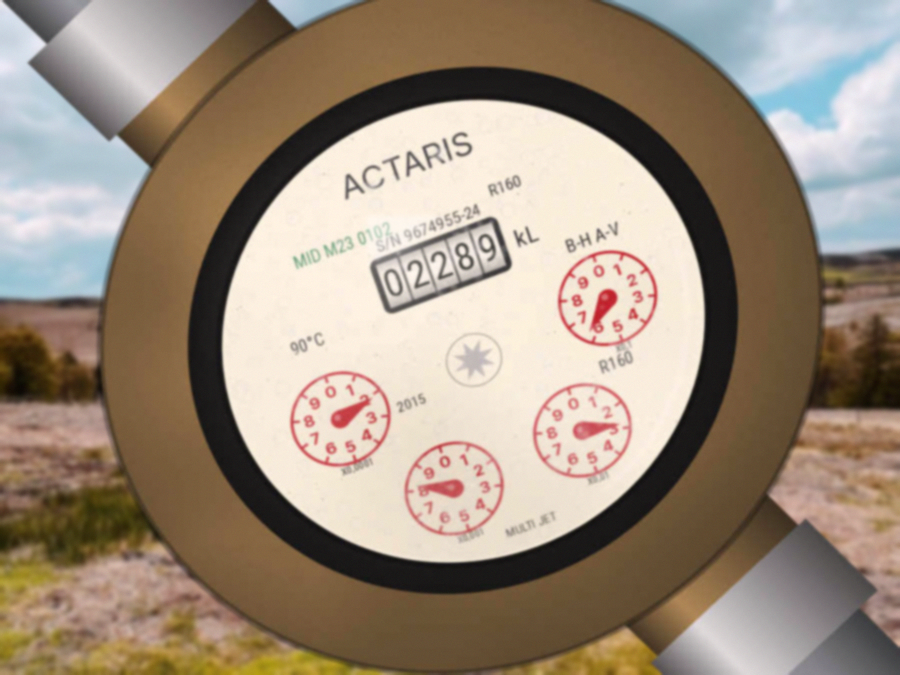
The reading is 2289.6282 kL
